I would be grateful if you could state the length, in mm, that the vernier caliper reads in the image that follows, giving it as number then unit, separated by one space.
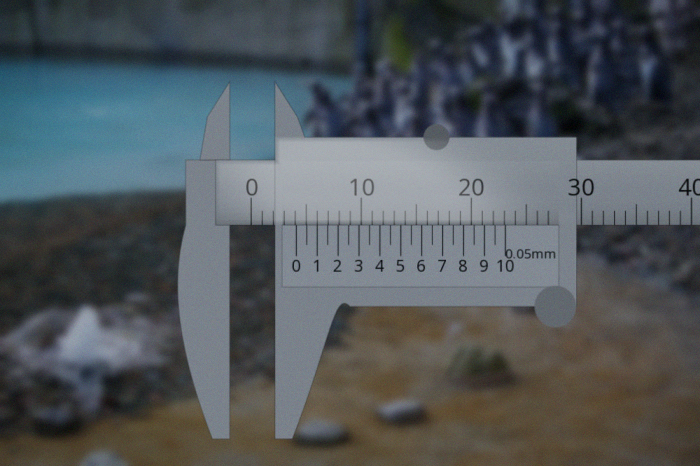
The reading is 4.1 mm
